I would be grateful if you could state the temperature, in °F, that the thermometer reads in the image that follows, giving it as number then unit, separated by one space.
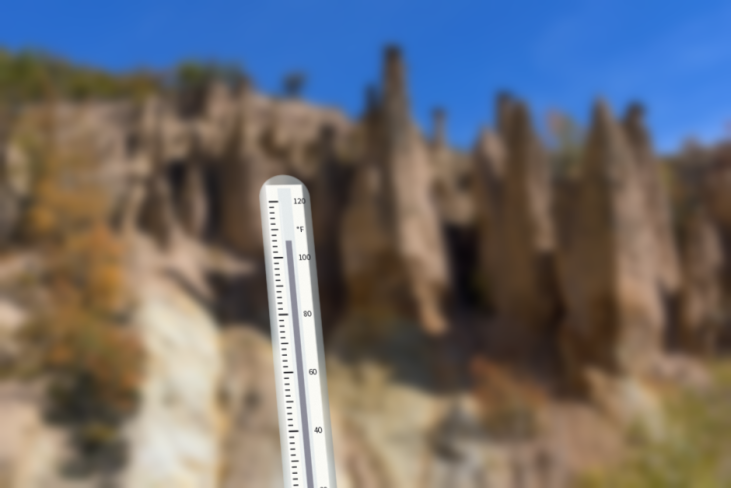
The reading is 106 °F
